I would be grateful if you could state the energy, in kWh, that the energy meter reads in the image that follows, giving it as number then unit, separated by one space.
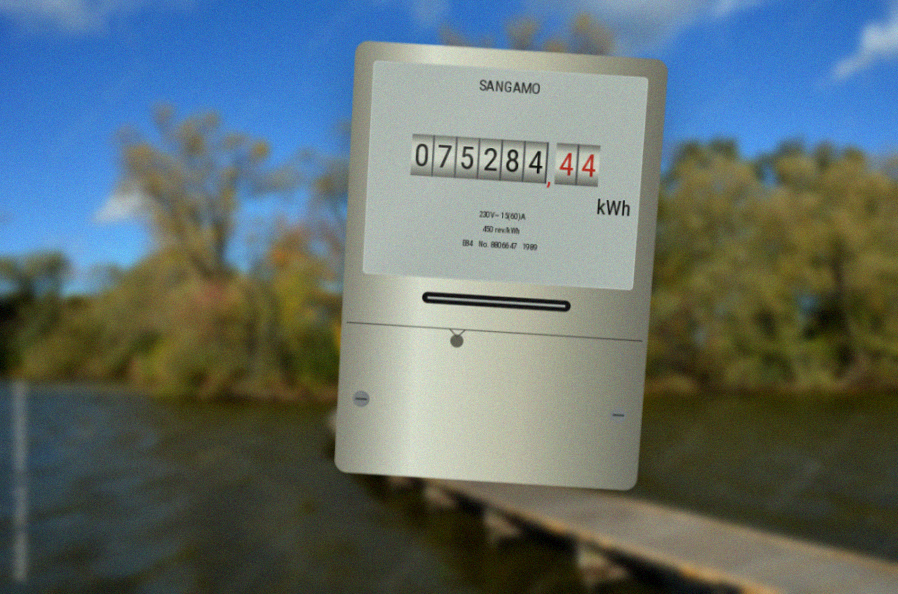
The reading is 75284.44 kWh
